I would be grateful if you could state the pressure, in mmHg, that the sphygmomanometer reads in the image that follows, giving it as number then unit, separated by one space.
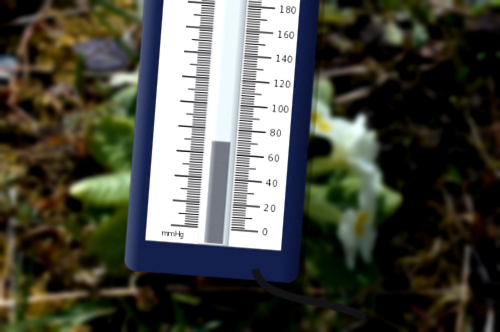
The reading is 70 mmHg
